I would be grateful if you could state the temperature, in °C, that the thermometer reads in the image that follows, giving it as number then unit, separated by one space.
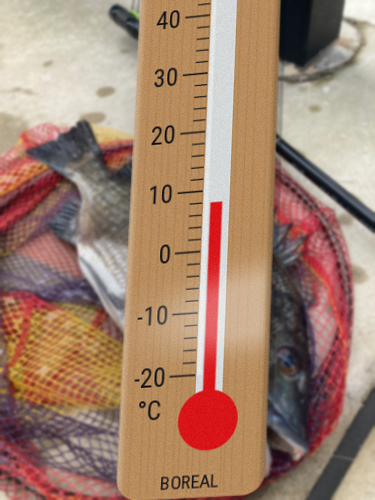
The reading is 8 °C
